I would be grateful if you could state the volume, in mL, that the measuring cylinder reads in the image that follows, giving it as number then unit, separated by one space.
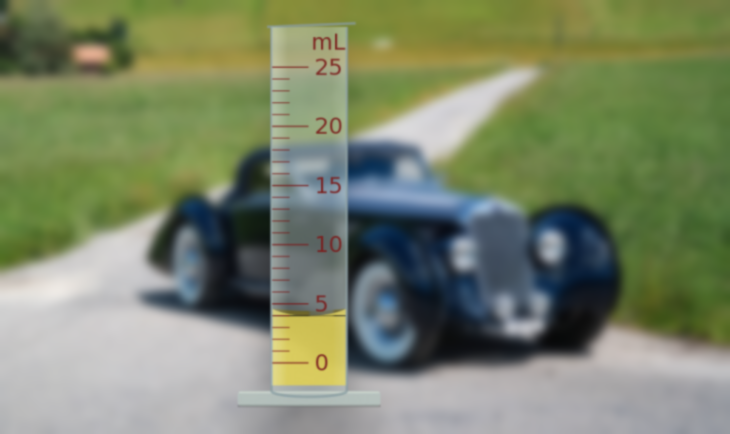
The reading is 4 mL
